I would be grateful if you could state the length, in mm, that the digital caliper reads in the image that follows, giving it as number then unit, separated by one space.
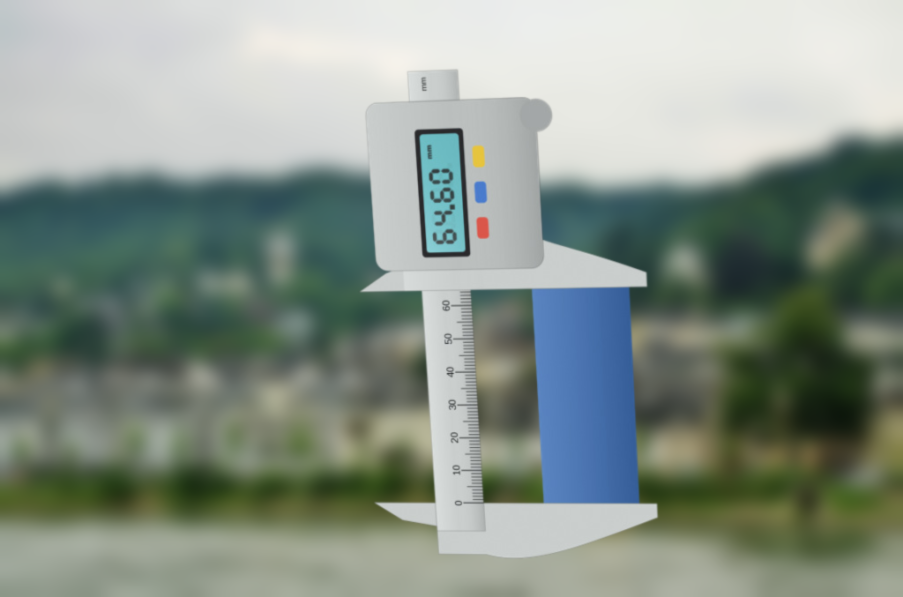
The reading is 64.60 mm
